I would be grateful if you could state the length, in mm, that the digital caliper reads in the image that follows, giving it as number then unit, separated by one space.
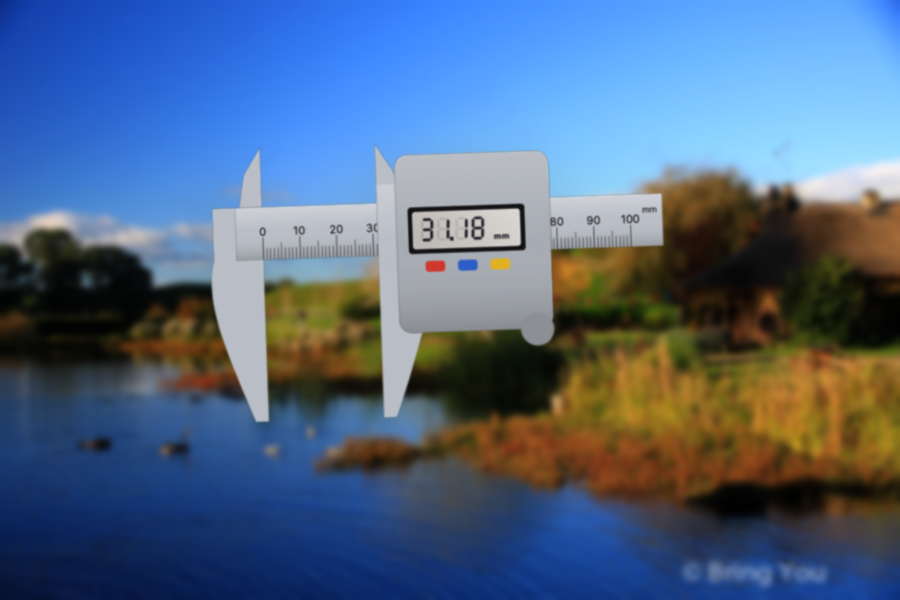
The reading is 31.18 mm
